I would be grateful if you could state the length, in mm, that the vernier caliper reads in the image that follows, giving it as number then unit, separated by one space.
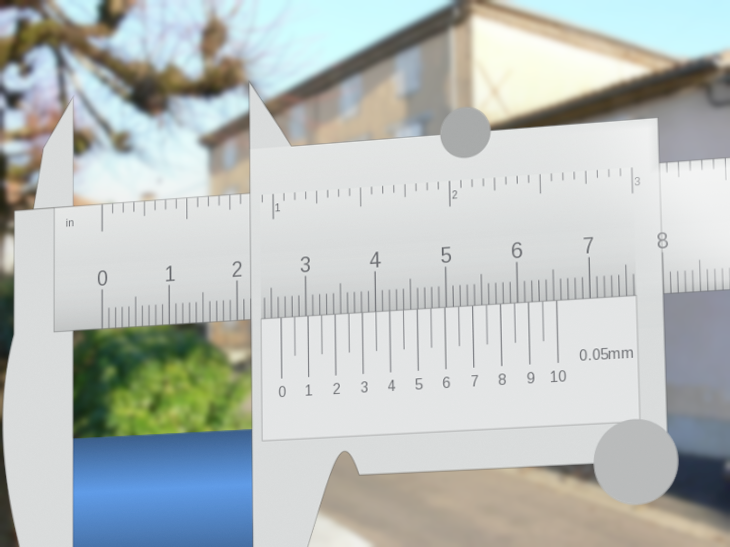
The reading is 26.4 mm
